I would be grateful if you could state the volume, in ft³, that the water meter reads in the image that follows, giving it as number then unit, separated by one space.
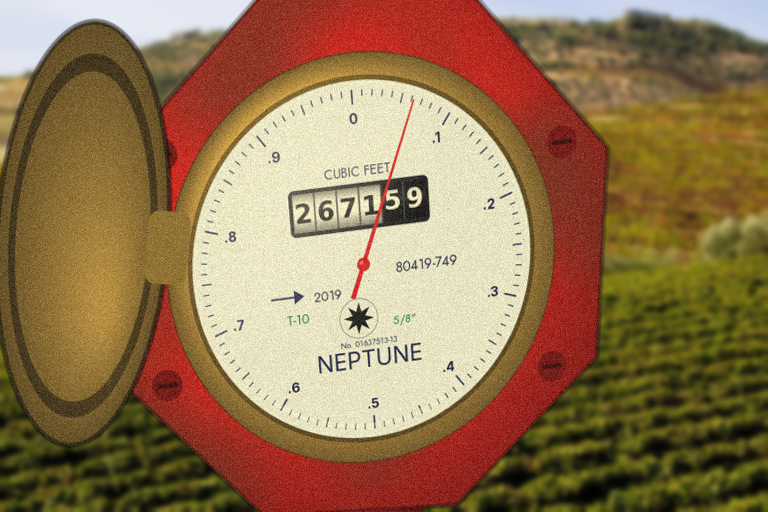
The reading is 267159.06 ft³
